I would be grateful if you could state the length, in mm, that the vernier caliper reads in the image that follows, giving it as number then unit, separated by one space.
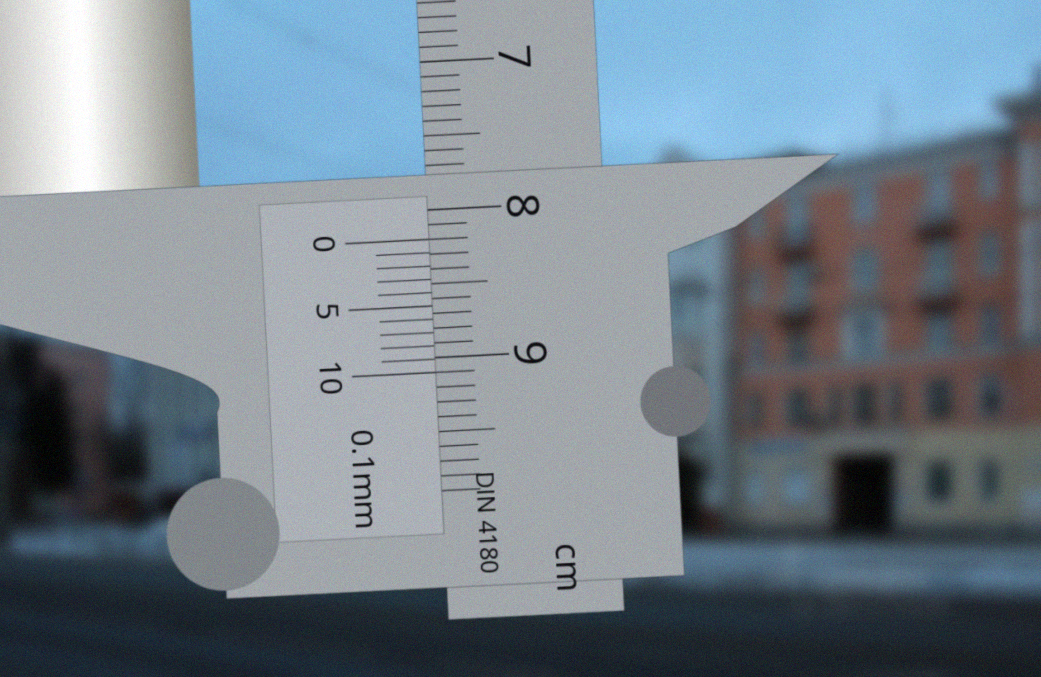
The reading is 82.0 mm
